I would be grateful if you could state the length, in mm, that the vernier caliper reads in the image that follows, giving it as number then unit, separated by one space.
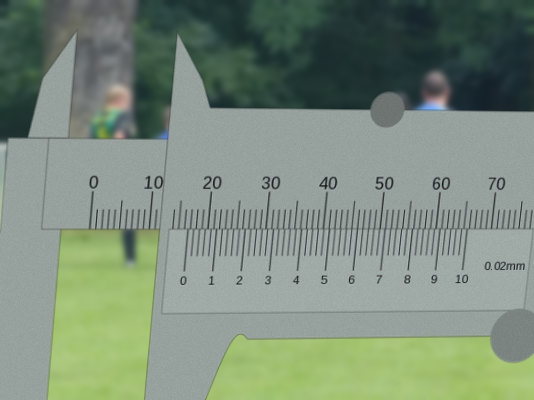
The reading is 16.6 mm
